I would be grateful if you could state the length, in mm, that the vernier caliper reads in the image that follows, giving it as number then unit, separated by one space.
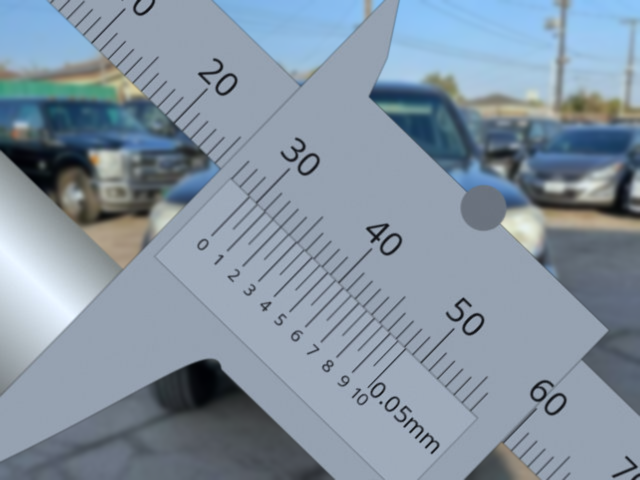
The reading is 29.2 mm
